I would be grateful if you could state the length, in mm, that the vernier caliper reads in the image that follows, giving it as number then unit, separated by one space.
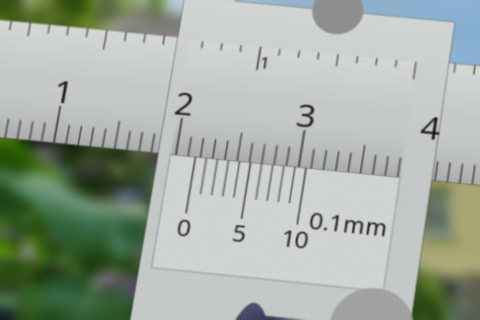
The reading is 21.6 mm
